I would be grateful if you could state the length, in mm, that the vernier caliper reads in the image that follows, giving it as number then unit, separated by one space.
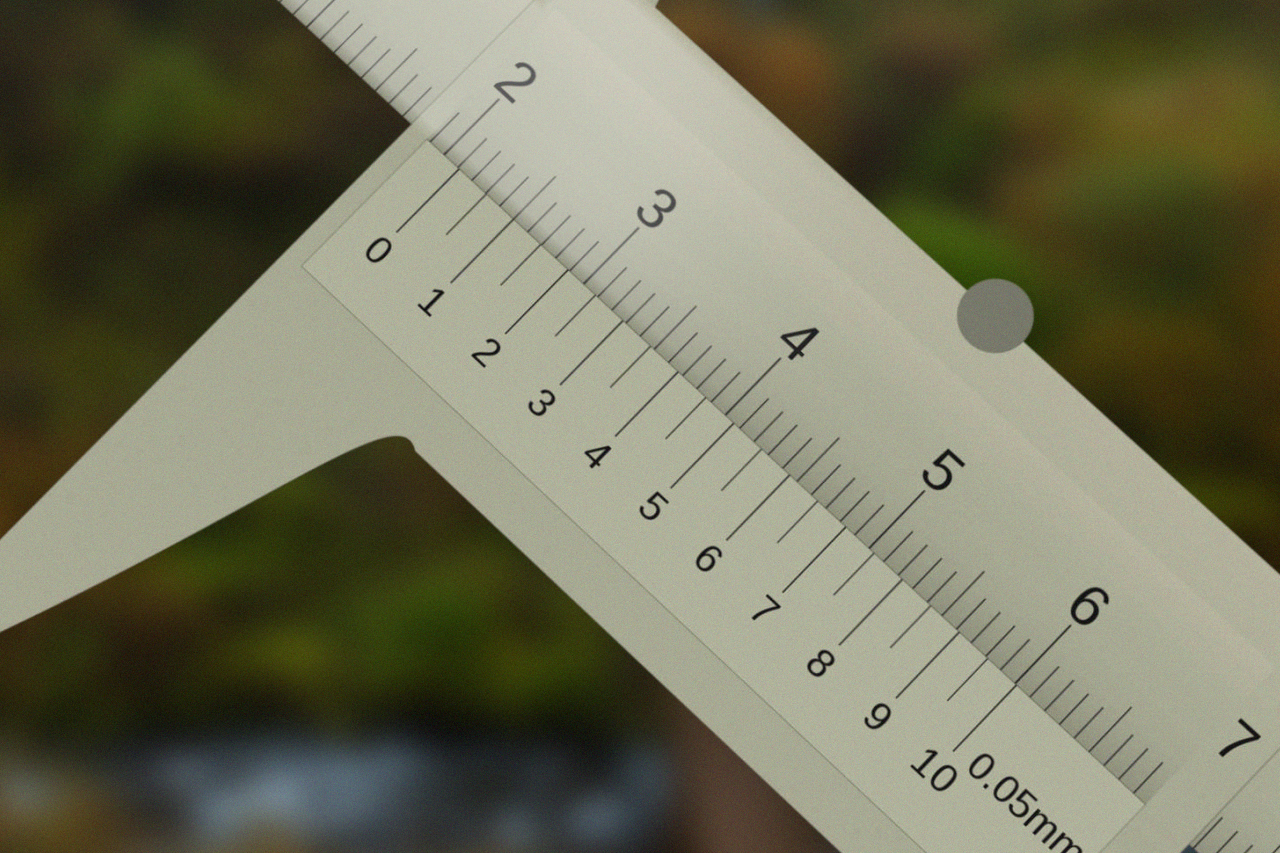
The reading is 21.1 mm
